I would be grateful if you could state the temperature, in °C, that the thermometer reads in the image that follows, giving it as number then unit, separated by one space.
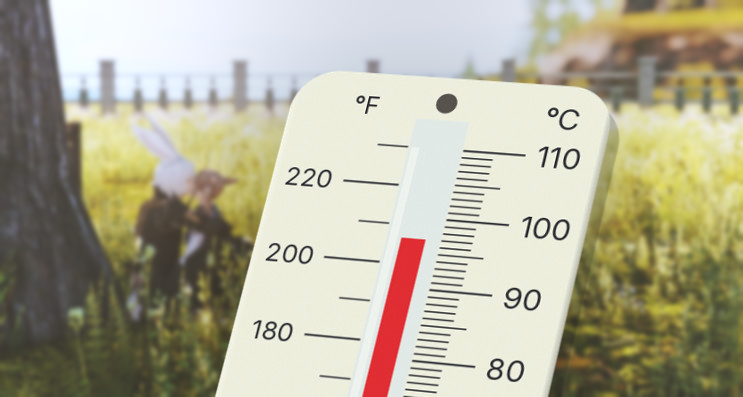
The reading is 97 °C
